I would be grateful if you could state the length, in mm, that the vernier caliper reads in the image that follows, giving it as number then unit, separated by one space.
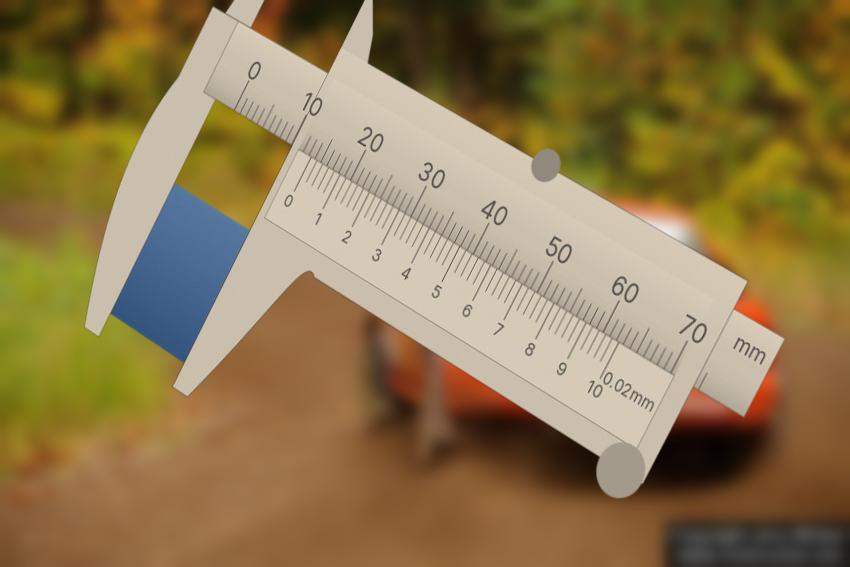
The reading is 13.4 mm
